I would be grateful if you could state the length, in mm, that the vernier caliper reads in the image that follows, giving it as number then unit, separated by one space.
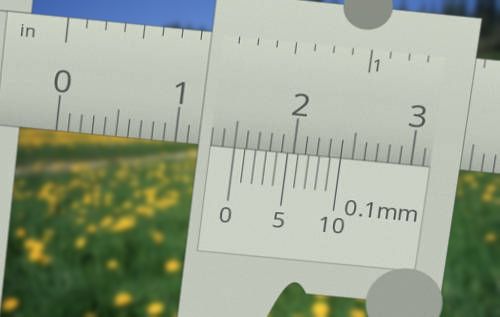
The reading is 15.0 mm
